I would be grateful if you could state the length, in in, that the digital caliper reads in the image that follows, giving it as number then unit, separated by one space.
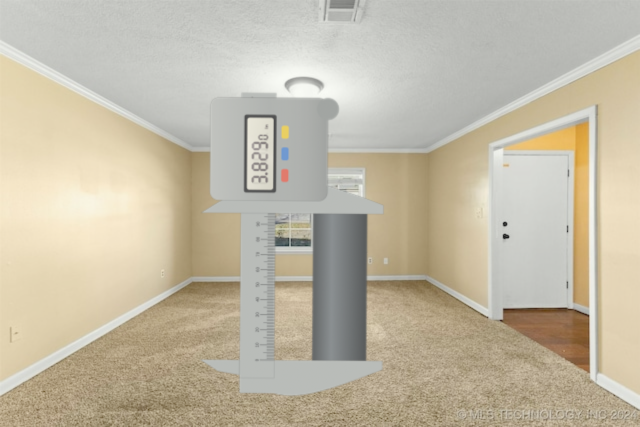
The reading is 3.8290 in
